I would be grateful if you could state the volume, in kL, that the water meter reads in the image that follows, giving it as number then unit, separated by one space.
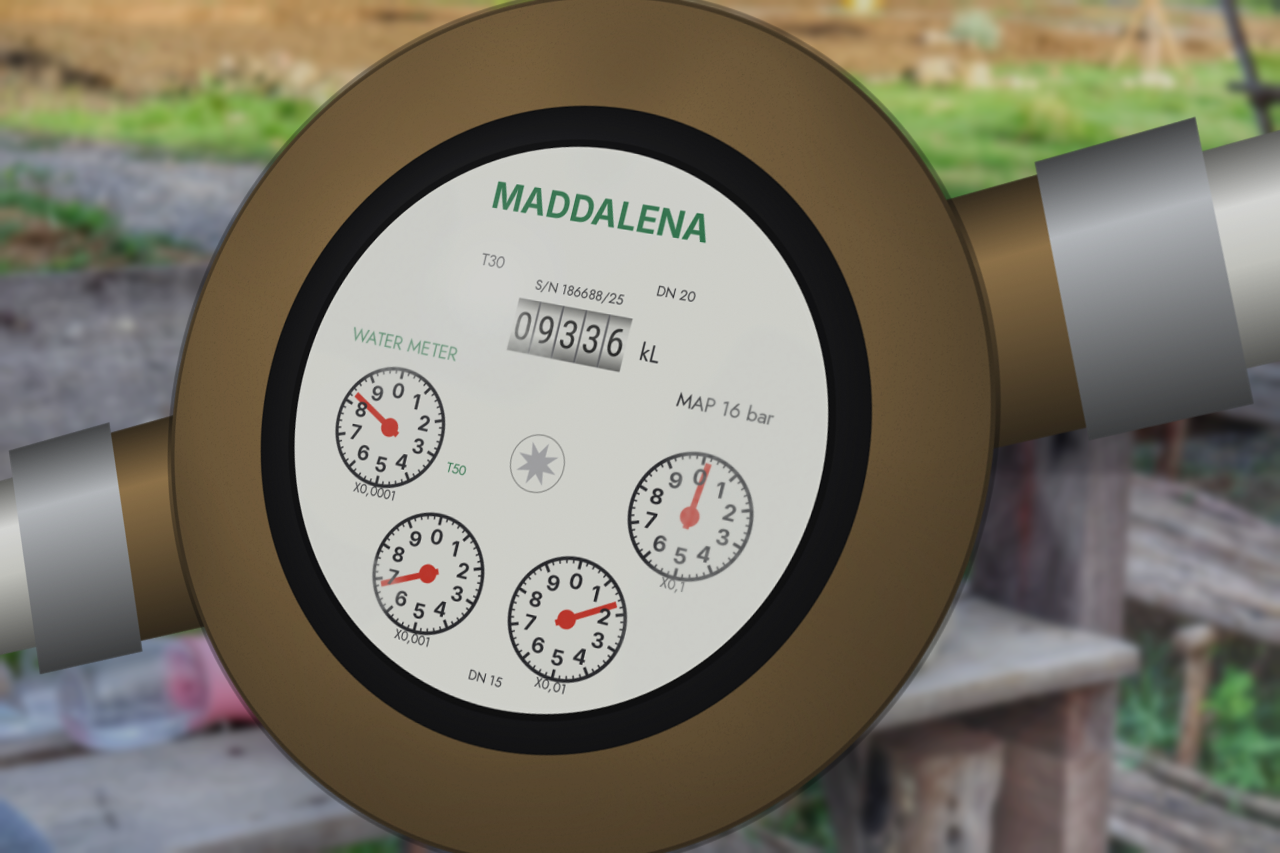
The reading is 9336.0168 kL
